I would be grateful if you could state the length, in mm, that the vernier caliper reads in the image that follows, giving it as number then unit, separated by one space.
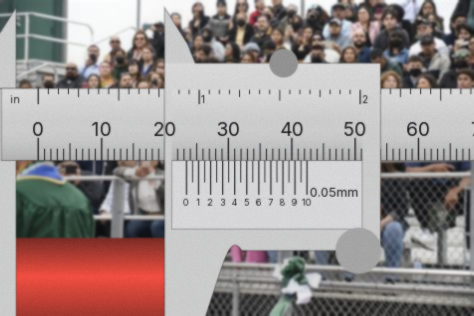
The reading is 23.4 mm
